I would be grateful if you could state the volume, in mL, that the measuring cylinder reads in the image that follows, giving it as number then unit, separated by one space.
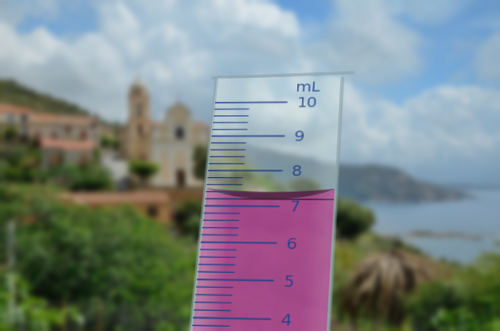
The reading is 7.2 mL
